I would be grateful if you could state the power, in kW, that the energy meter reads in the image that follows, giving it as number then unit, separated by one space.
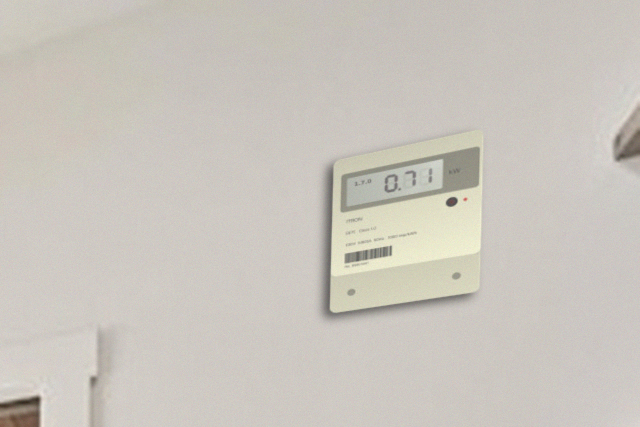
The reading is 0.71 kW
